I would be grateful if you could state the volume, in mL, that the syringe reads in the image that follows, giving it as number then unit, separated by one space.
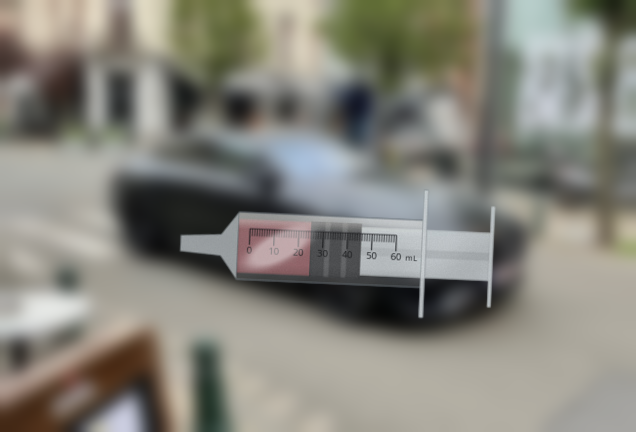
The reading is 25 mL
